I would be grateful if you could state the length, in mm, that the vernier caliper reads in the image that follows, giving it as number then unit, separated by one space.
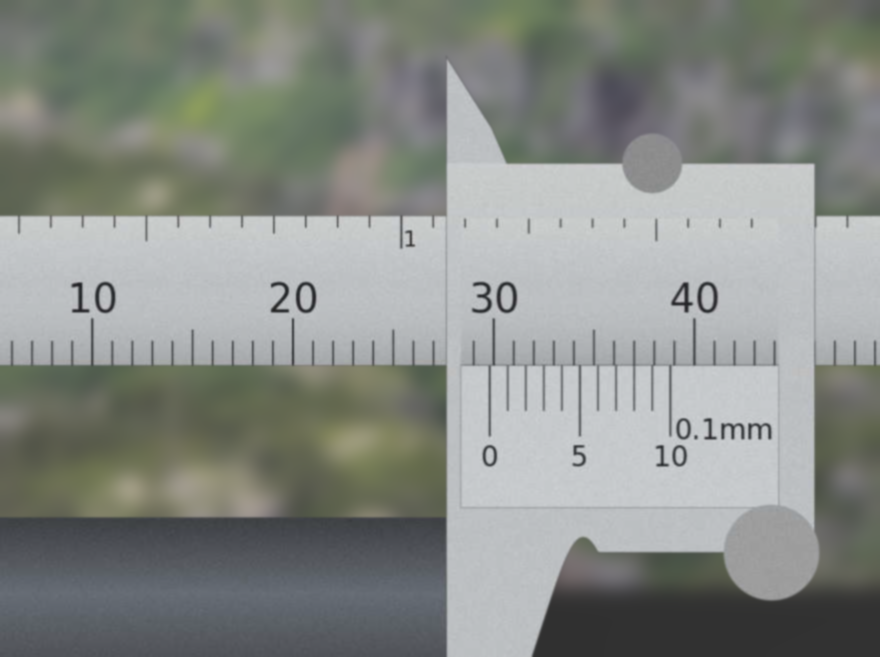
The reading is 29.8 mm
